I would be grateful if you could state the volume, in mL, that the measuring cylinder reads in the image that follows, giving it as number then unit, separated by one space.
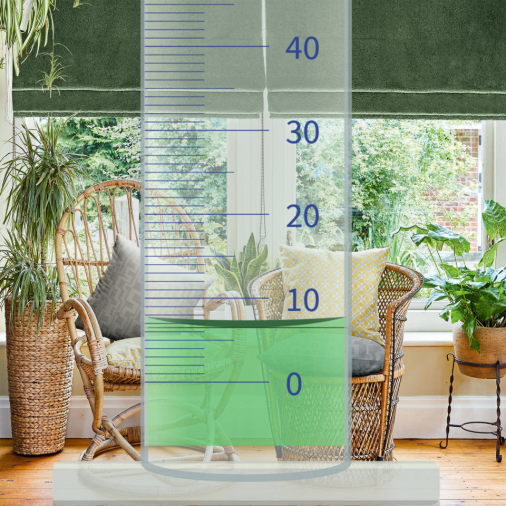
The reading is 6.5 mL
